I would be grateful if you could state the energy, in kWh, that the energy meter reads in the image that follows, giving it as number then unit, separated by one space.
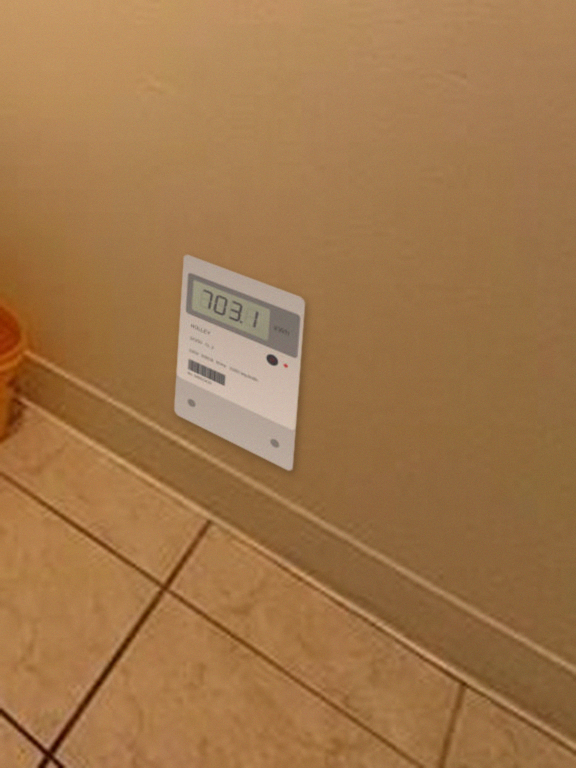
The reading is 703.1 kWh
